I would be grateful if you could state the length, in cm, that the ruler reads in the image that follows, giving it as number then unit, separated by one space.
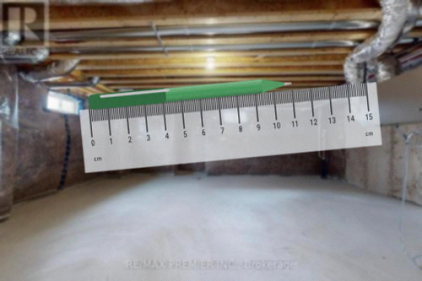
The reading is 11 cm
